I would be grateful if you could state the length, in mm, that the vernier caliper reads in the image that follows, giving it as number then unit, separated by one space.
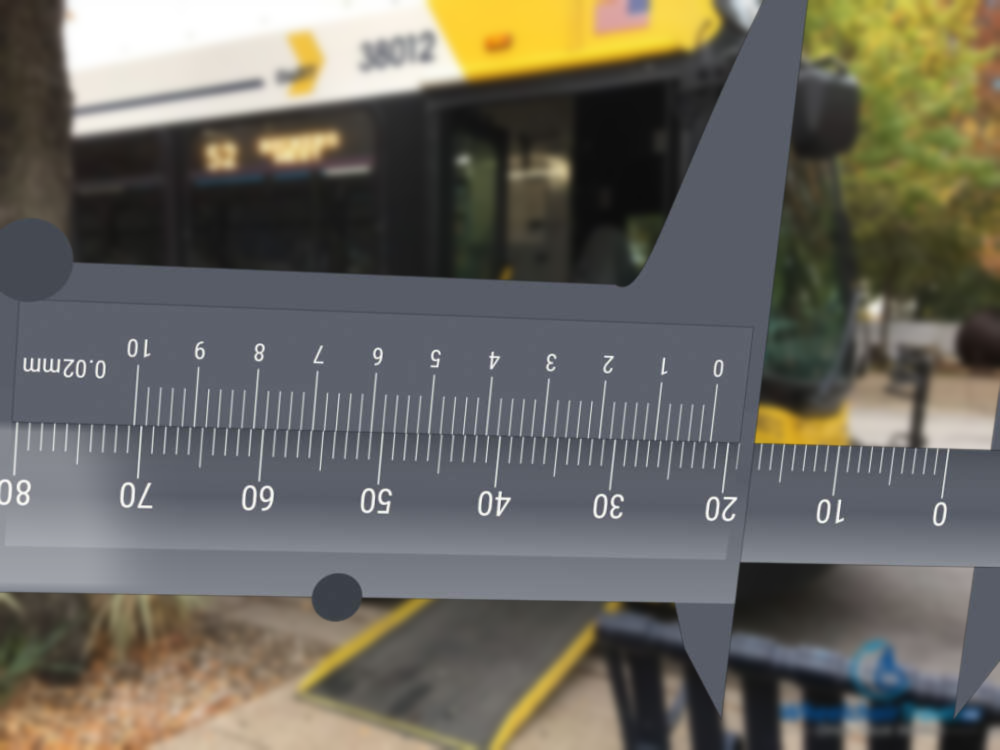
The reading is 21.6 mm
